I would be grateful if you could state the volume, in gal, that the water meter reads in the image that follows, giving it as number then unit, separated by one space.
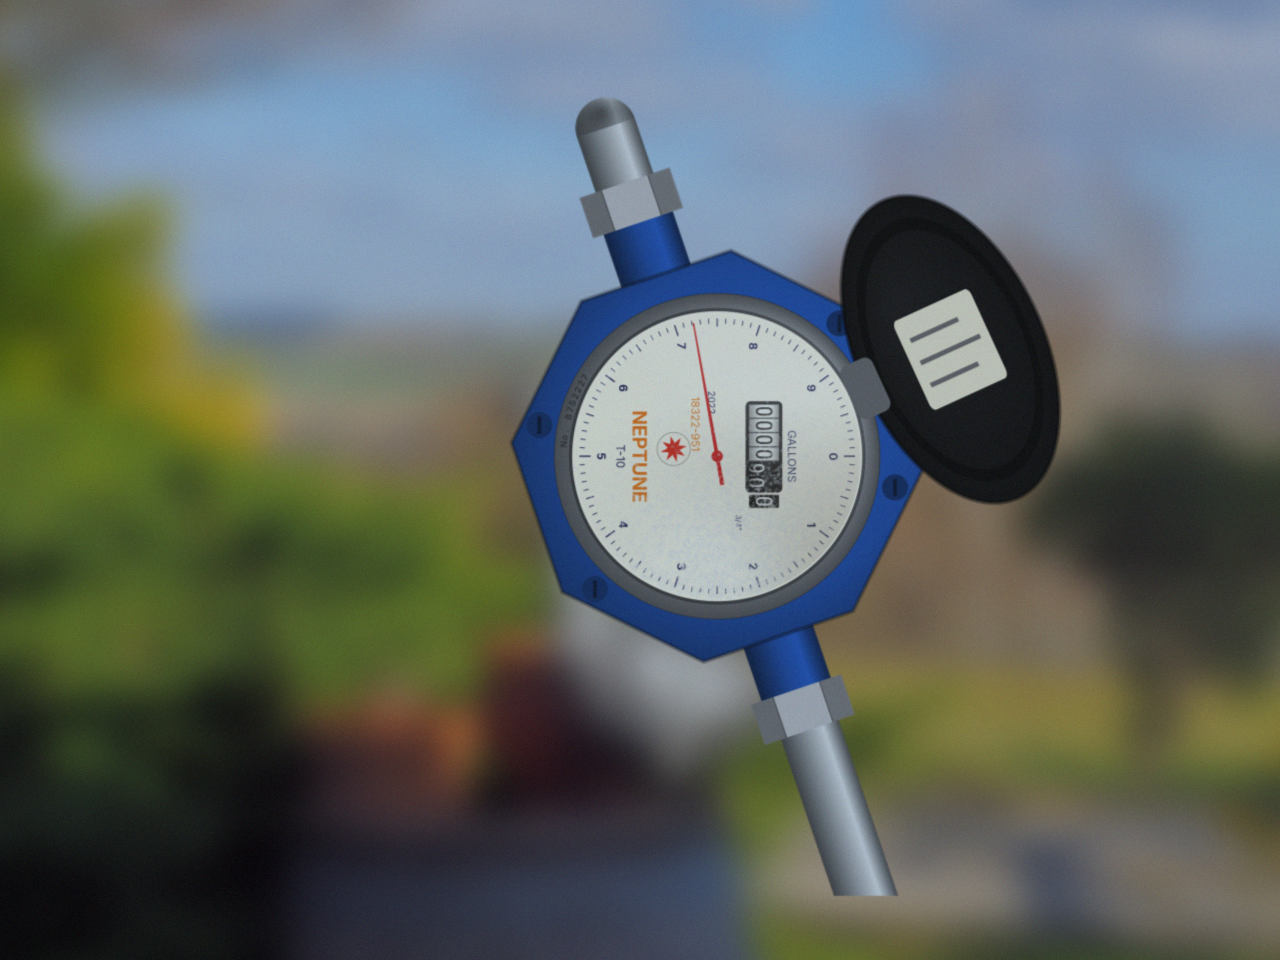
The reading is 897.2 gal
